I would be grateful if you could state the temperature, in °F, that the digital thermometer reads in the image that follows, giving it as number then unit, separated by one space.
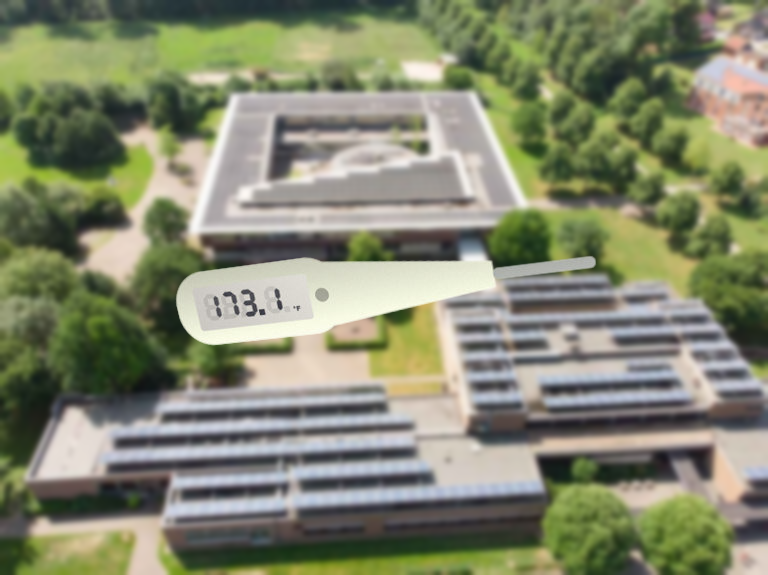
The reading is 173.1 °F
